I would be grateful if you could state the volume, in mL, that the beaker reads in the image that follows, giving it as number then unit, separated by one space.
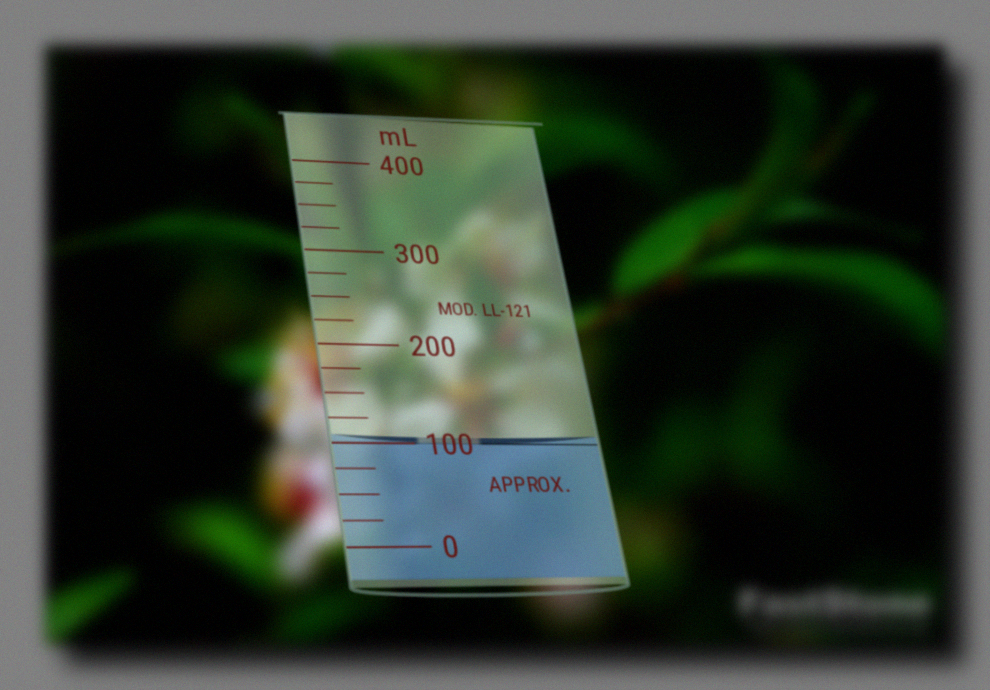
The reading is 100 mL
